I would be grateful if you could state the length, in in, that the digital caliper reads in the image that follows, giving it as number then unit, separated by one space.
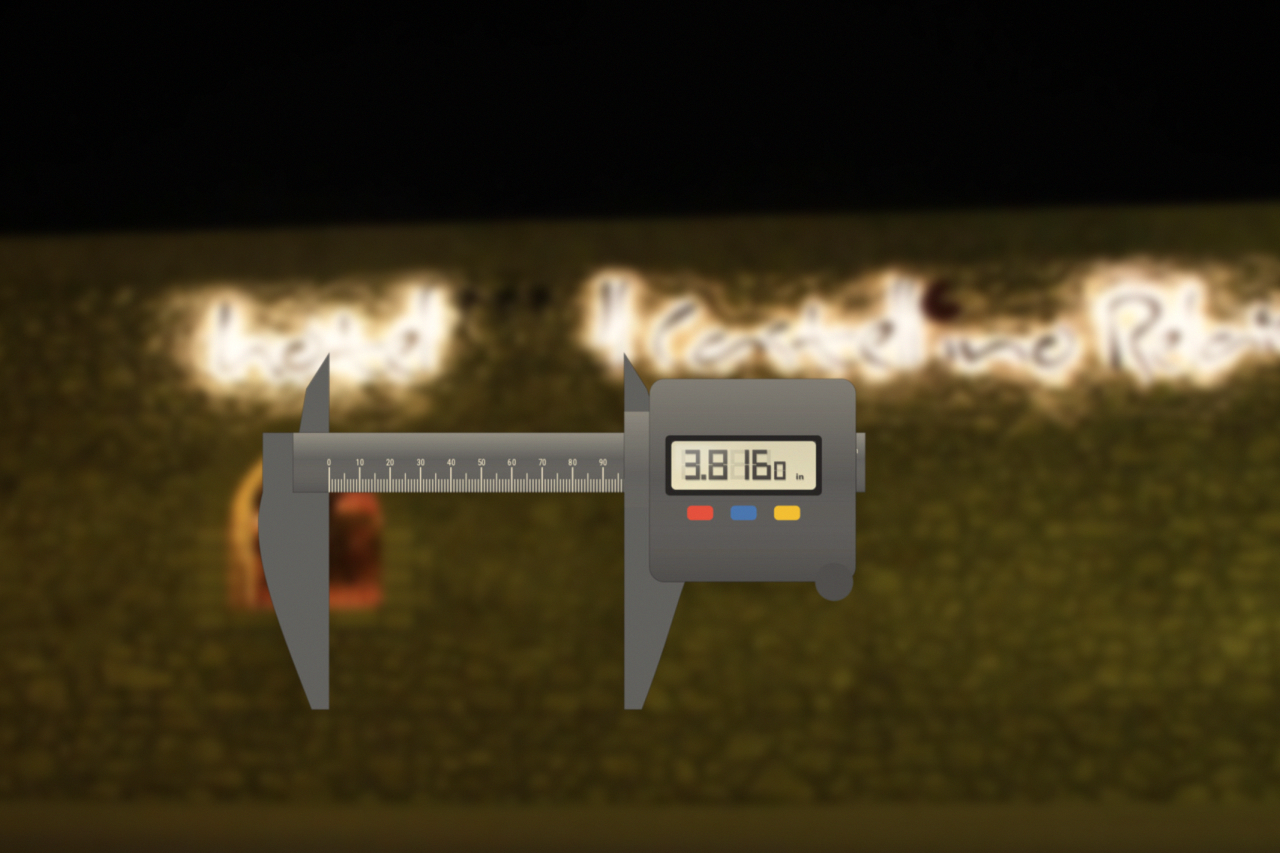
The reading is 3.8160 in
